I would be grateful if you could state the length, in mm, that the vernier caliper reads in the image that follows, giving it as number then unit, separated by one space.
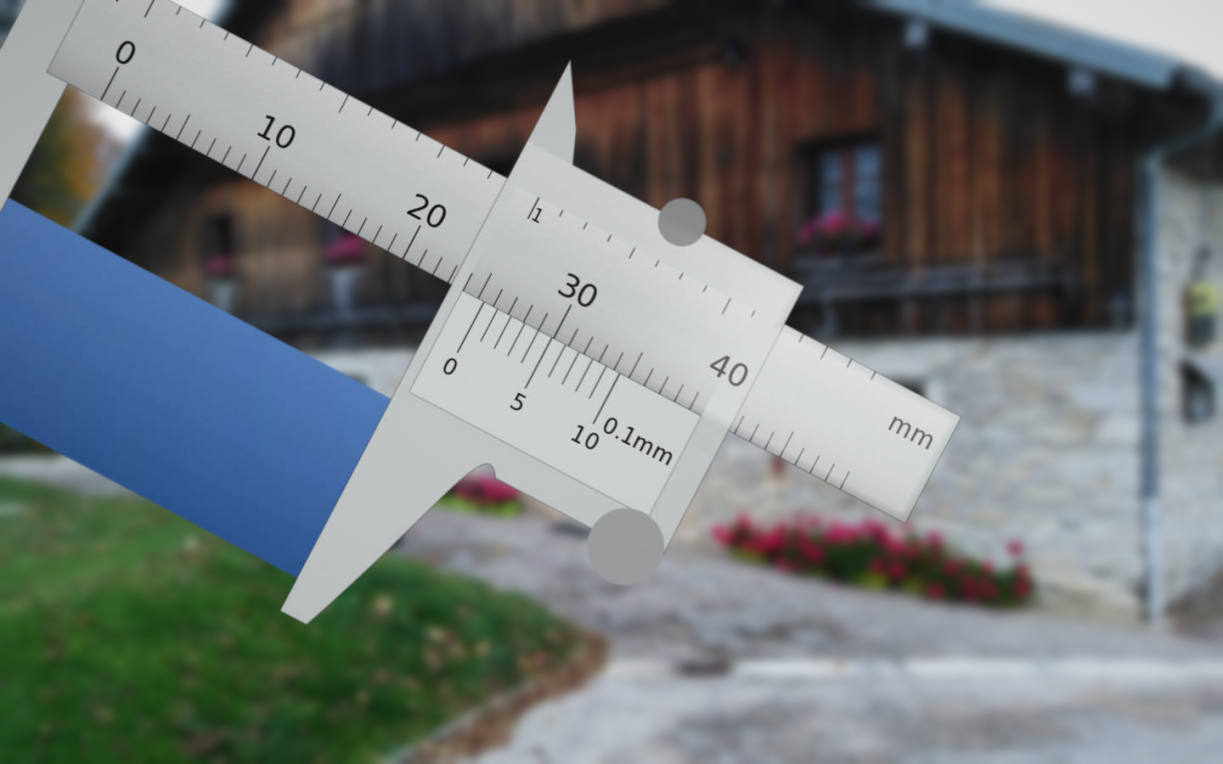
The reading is 25.4 mm
